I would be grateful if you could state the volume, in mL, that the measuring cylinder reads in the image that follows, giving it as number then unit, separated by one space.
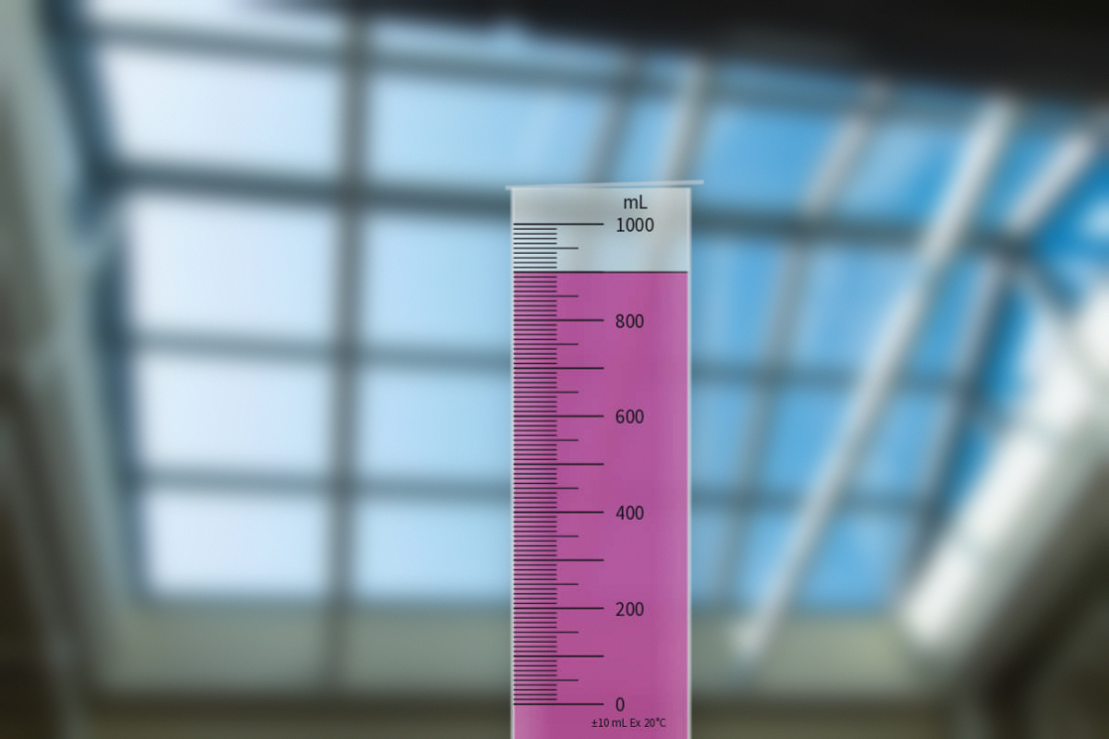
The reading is 900 mL
